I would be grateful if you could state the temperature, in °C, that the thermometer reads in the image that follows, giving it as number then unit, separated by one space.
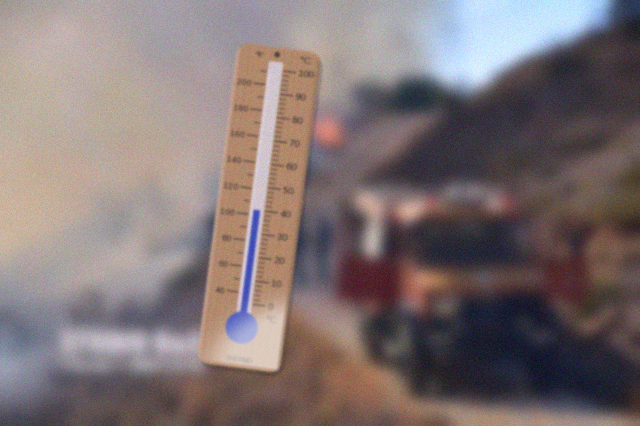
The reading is 40 °C
